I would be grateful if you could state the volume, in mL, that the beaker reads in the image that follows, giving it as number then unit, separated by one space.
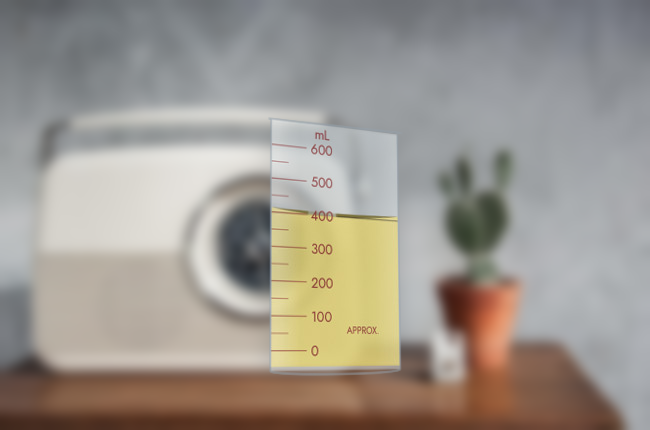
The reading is 400 mL
